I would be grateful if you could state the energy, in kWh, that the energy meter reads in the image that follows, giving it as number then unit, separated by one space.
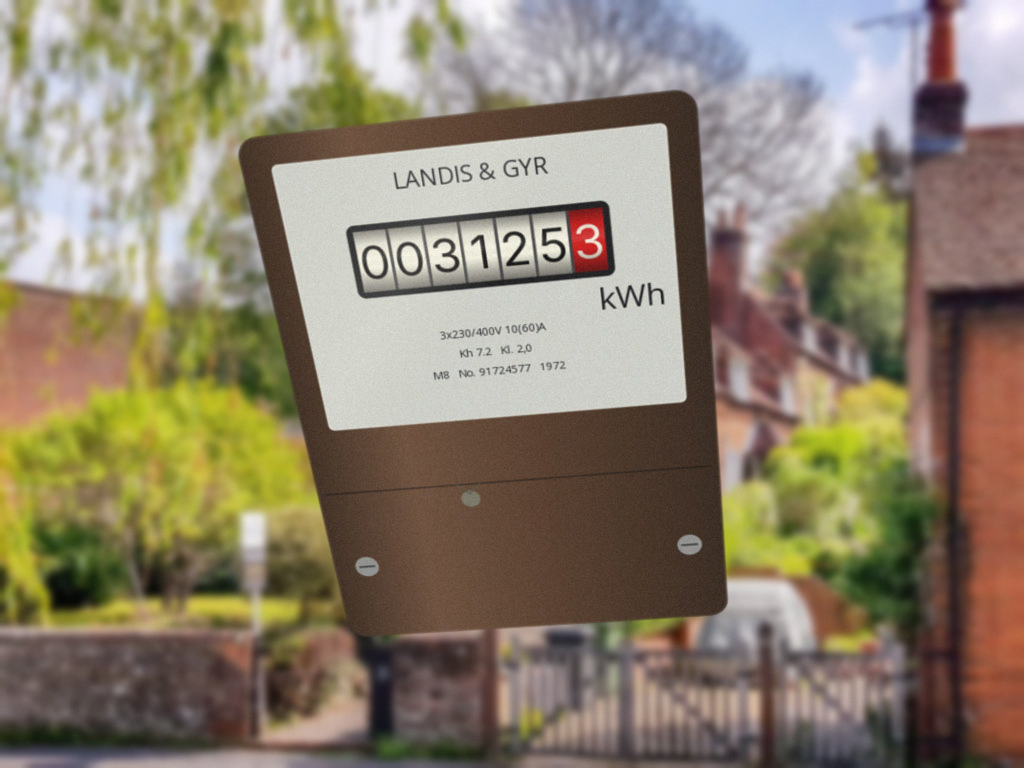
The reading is 3125.3 kWh
